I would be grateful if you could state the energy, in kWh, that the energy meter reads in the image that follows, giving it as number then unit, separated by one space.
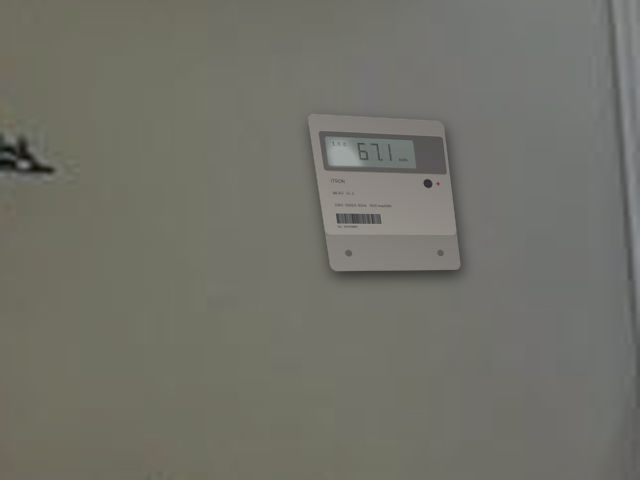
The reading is 67.1 kWh
